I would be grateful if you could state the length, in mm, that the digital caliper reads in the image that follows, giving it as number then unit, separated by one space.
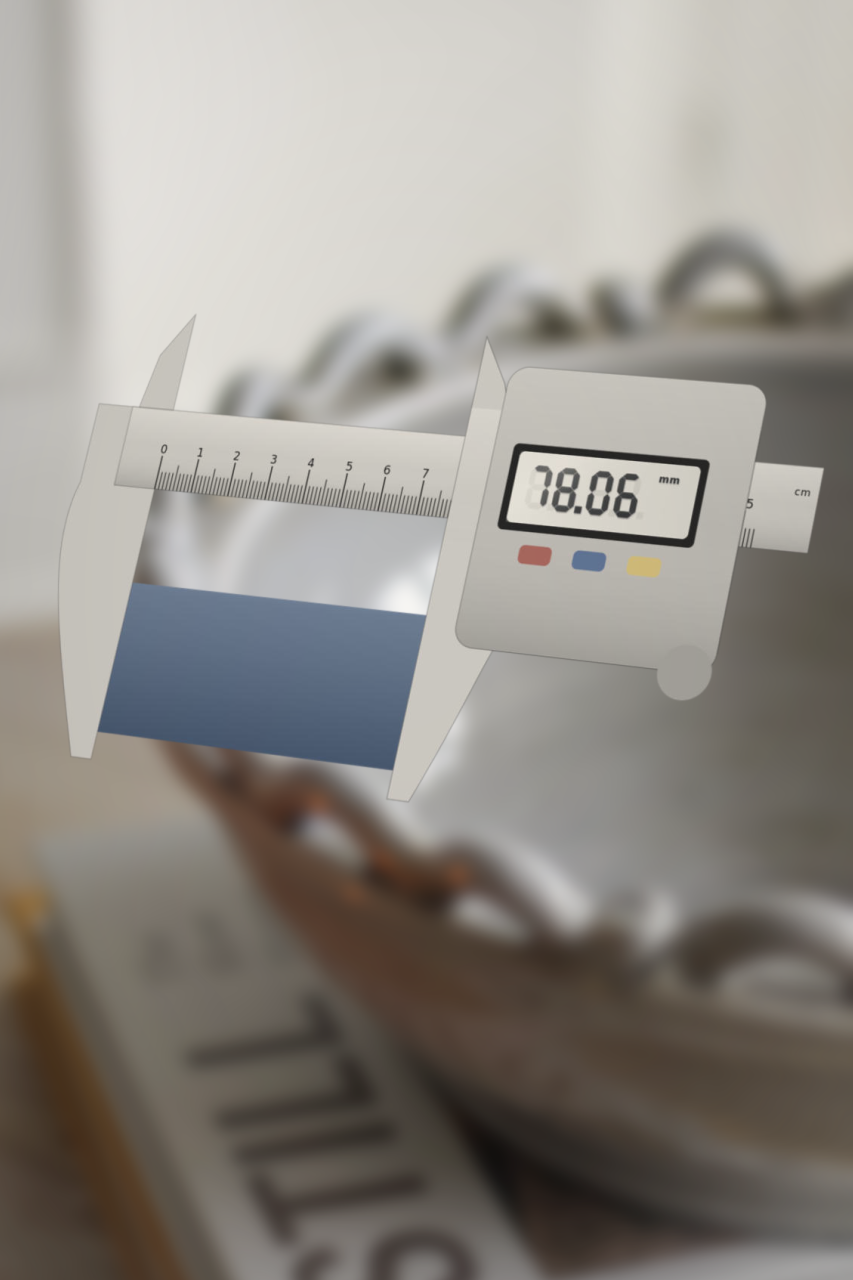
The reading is 78.06 mm
